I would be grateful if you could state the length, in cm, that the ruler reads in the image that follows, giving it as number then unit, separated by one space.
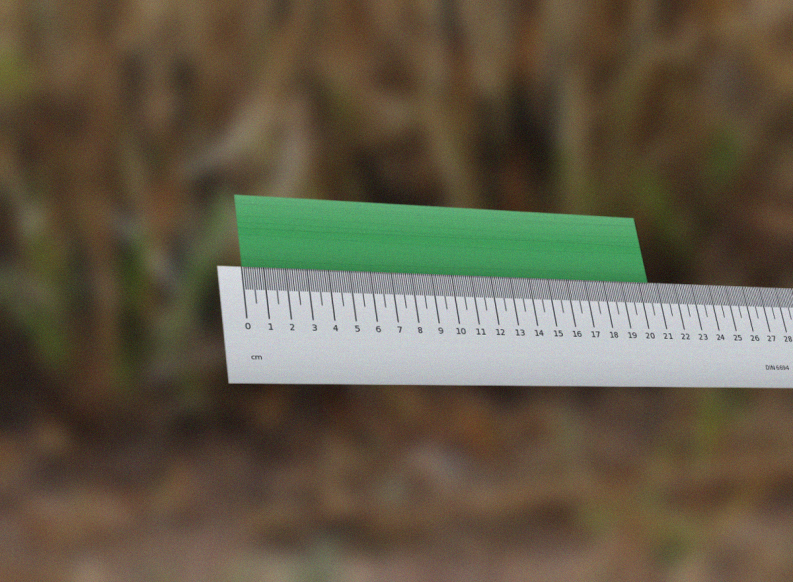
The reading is 20.5 cm
